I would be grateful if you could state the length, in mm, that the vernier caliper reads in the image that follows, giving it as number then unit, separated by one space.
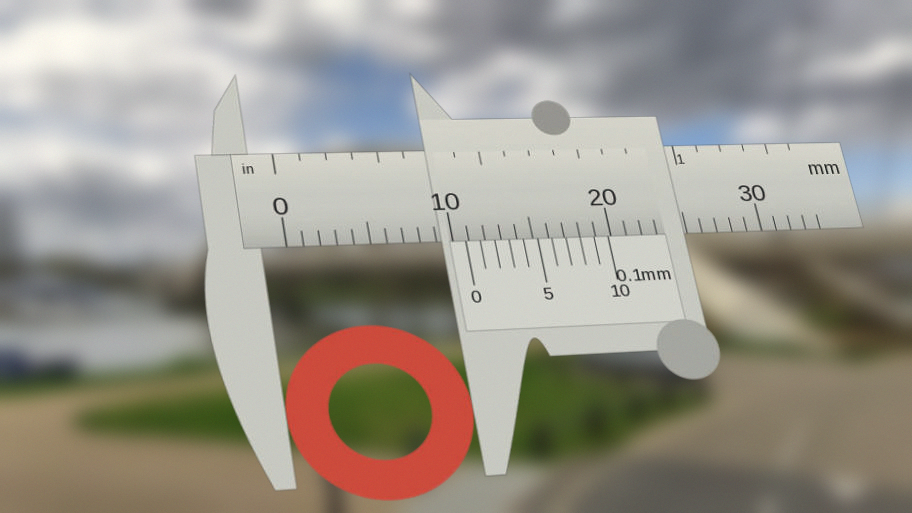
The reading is 10.8 mm
